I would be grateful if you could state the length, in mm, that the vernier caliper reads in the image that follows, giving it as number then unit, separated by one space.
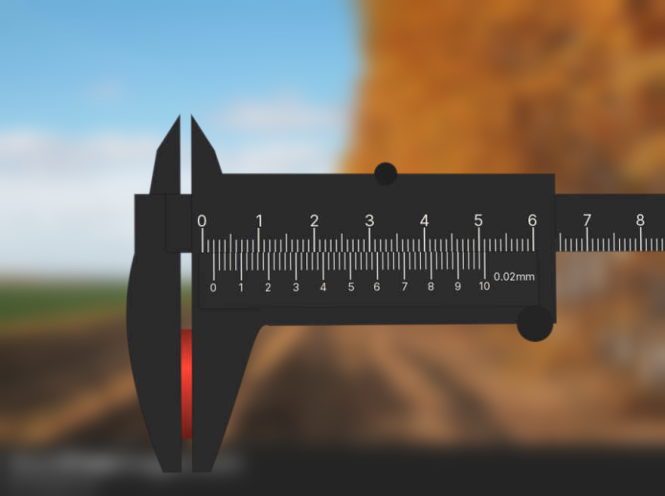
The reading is 2.0 mm
